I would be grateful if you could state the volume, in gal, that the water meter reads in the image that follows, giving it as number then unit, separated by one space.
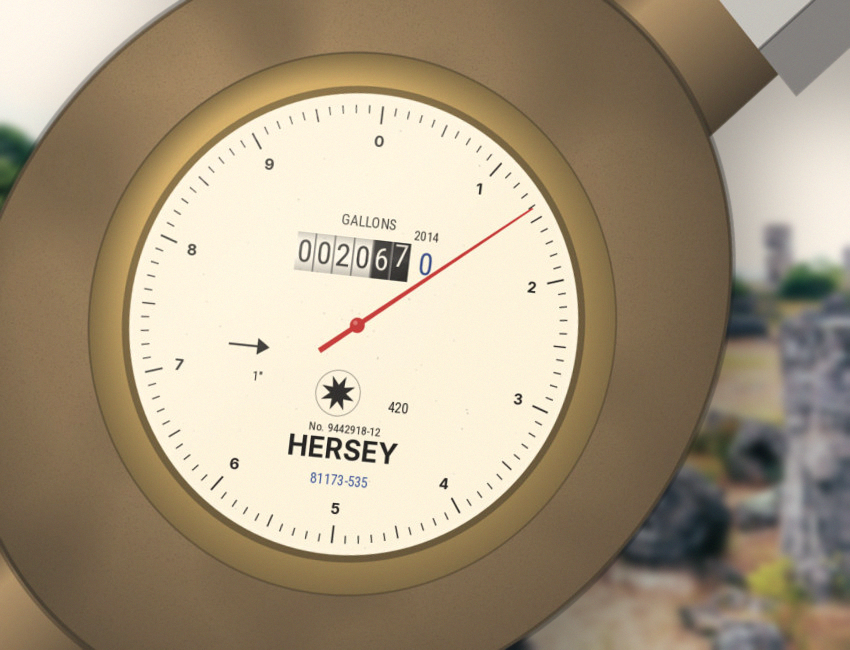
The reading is 20671.4 gal
